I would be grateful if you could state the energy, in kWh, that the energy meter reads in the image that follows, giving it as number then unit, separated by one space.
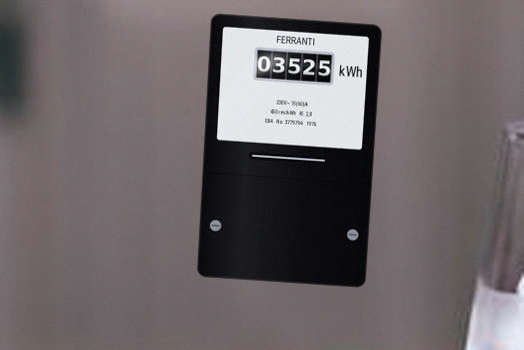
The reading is 3525 kWh
